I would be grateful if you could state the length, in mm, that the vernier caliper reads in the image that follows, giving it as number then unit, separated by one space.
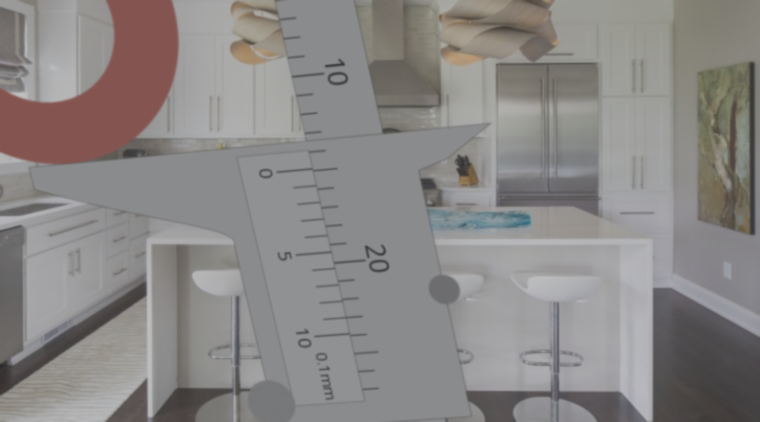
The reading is 14.9 mm
